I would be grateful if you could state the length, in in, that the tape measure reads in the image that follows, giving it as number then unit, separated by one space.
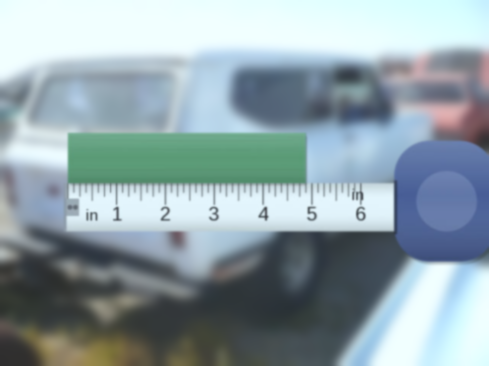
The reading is 4.875 in
